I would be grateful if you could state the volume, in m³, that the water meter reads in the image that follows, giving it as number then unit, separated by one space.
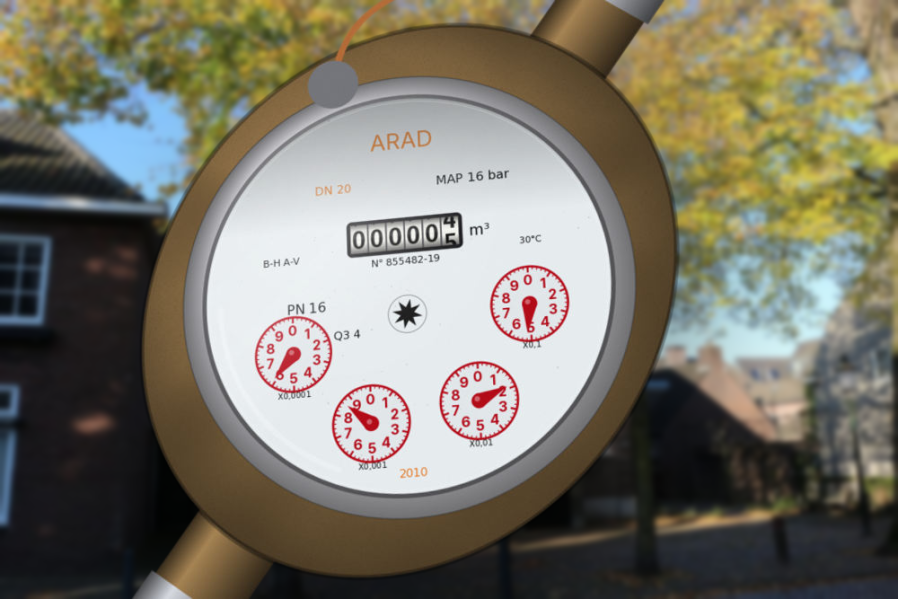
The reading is 4.5186 m³
